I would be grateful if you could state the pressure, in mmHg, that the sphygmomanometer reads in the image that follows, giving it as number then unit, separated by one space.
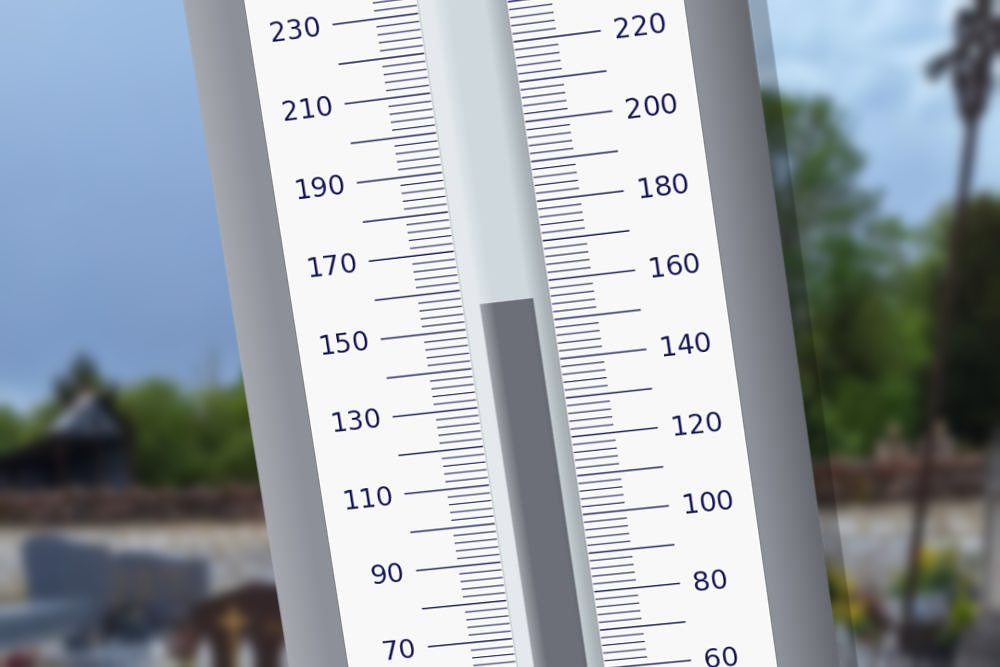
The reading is 156 mmHg
